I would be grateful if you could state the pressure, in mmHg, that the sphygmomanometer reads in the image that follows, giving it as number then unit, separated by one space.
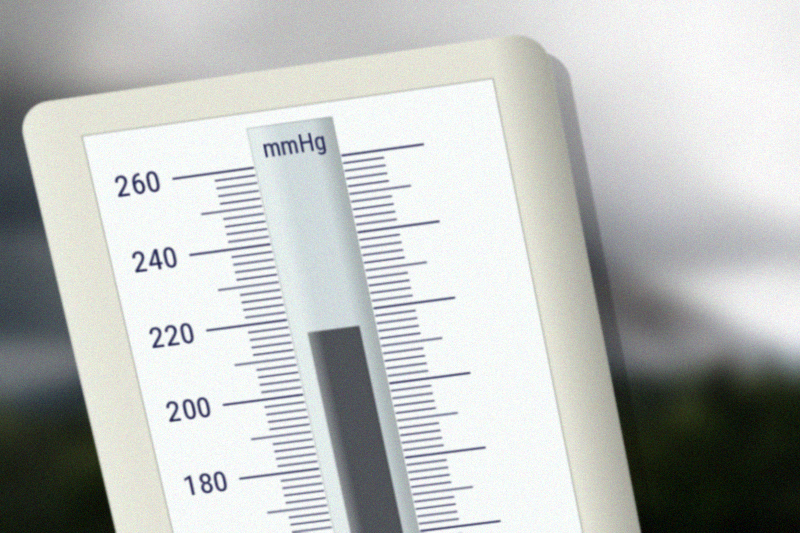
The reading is 216 mmHg
